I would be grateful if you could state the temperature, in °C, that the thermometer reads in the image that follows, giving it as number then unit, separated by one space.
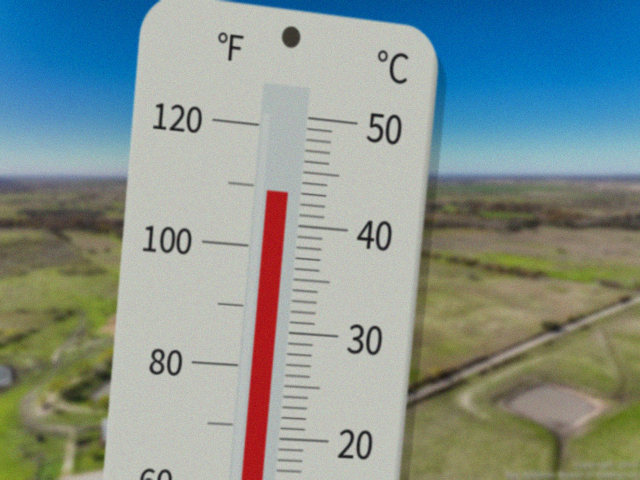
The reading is 43 °C
